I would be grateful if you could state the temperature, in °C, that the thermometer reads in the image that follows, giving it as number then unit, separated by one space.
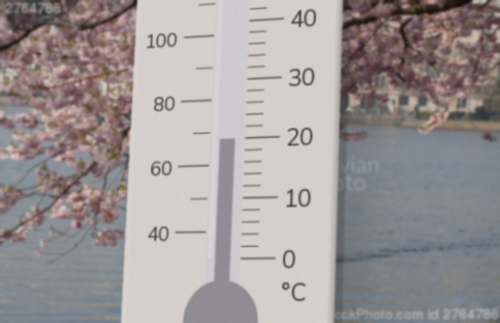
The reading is 20 °C
